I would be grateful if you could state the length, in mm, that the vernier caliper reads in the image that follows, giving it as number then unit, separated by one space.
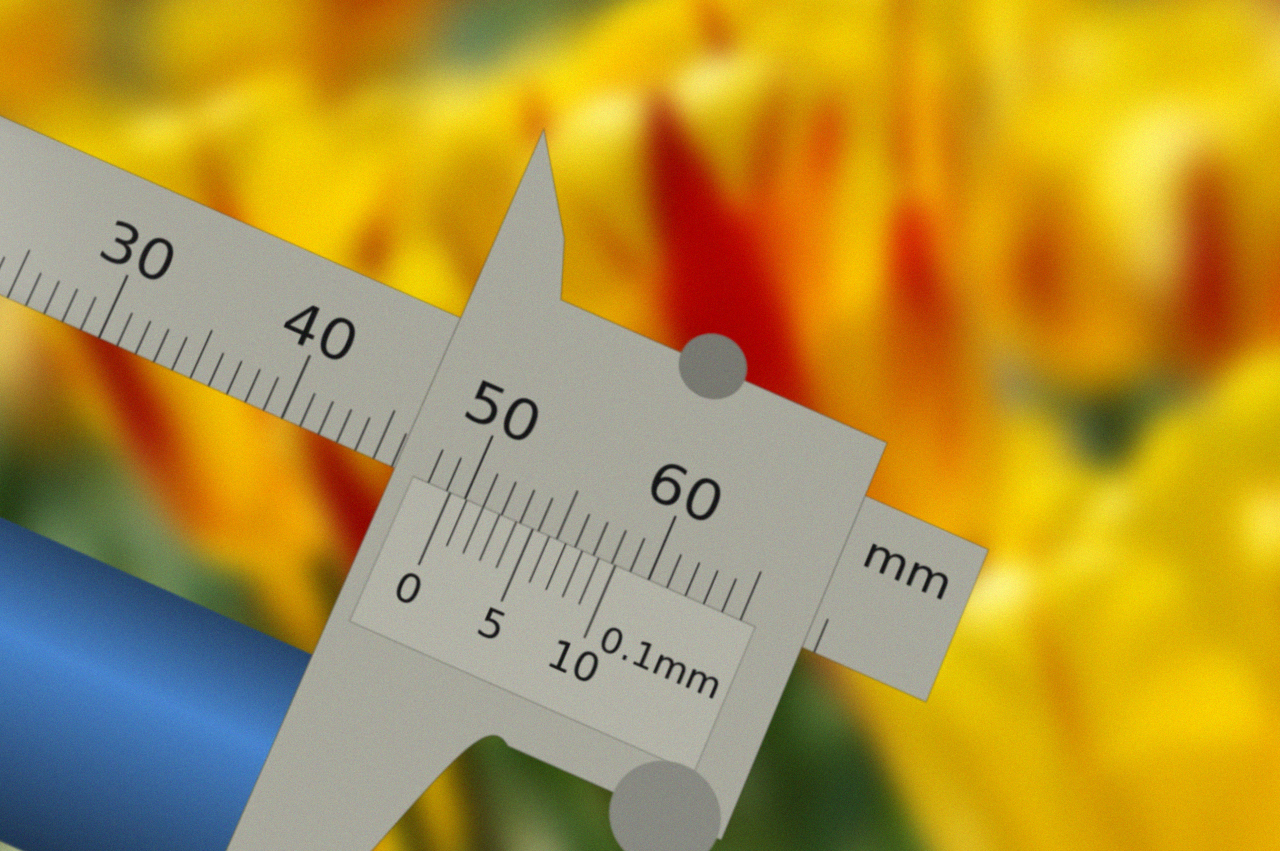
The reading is 49.2 mm
